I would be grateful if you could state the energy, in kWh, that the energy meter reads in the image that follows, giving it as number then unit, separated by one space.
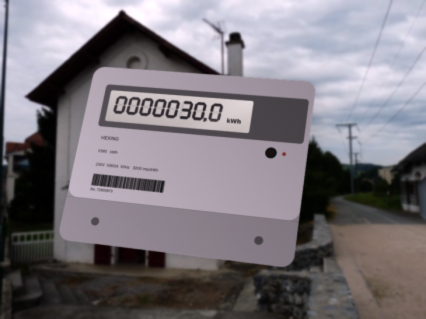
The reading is 30.0 kWh
